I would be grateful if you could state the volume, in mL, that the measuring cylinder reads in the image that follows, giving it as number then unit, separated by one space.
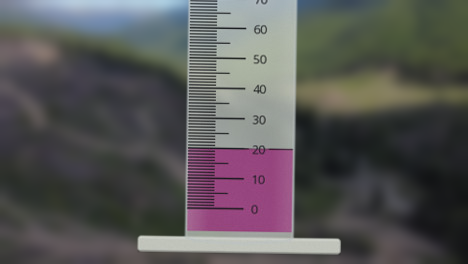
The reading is 20 mL
